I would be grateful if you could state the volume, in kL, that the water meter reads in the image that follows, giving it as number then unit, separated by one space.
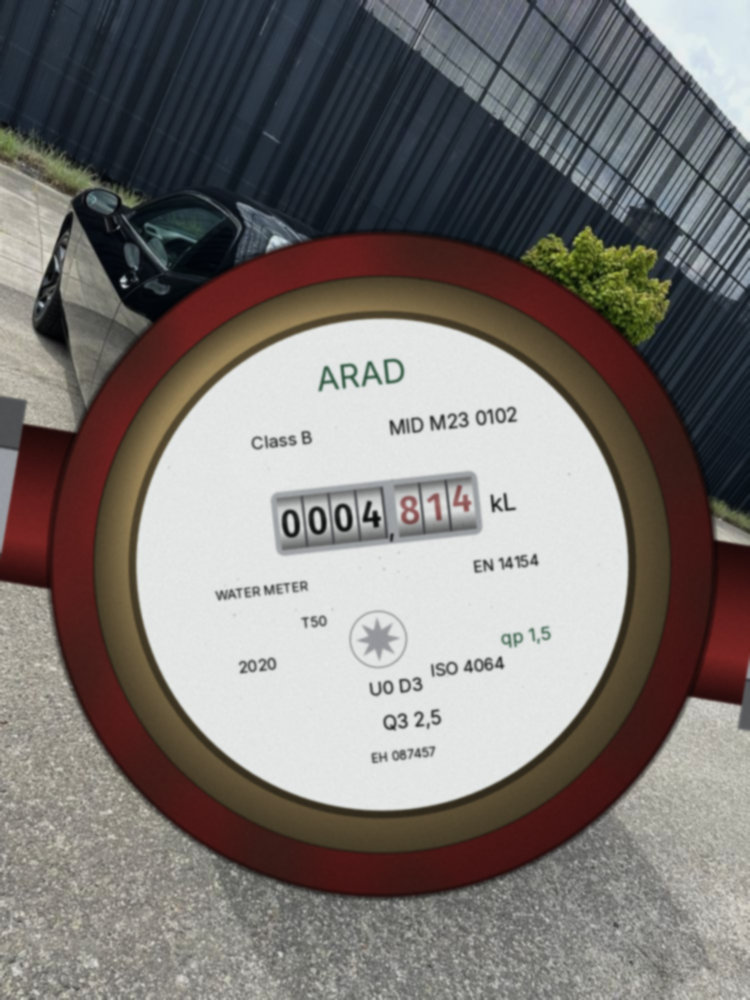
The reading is 4.814 kL
